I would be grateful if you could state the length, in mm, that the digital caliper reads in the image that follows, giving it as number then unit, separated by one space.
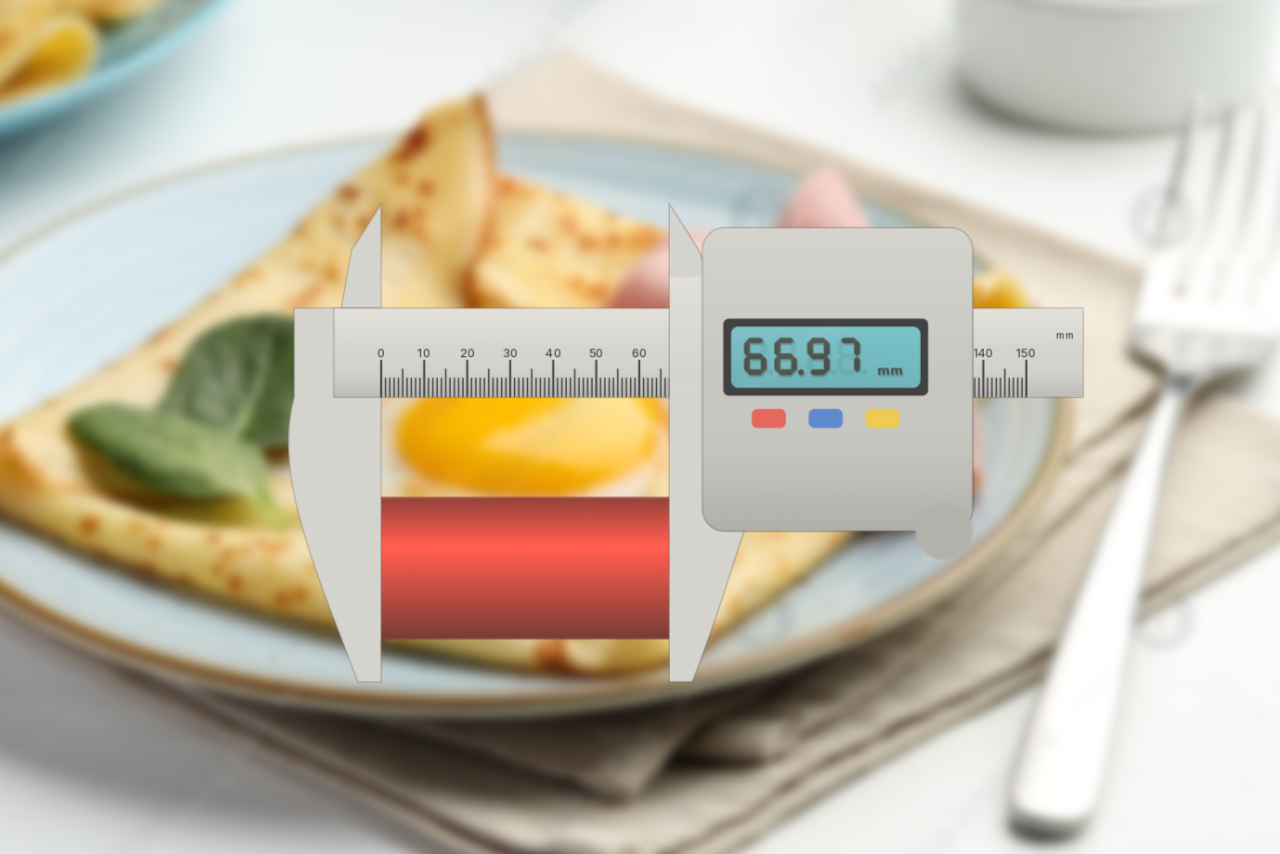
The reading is 66.97 mm
